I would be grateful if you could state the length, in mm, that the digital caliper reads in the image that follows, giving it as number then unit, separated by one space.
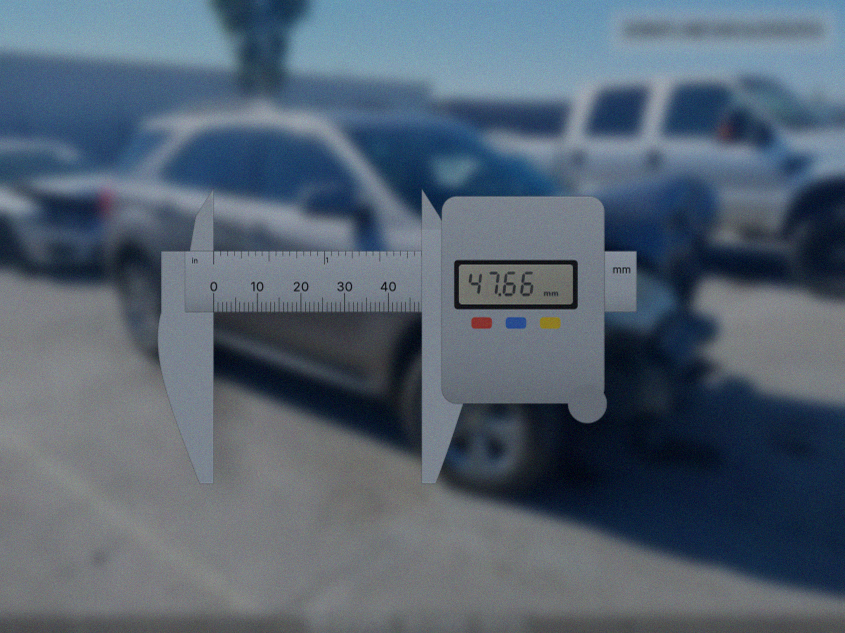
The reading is 47.66 mm
